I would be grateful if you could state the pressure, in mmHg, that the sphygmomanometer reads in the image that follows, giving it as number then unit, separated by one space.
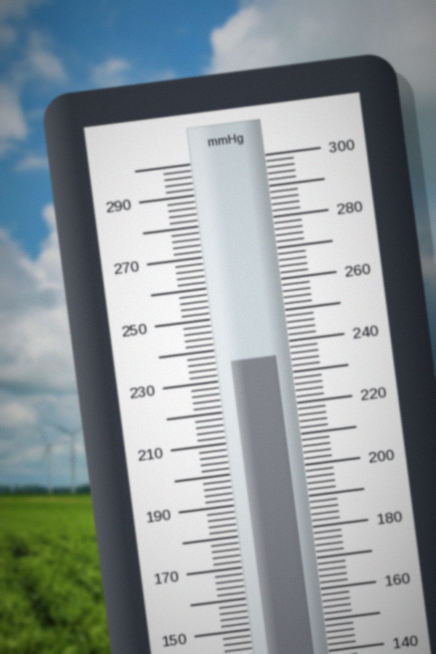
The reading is 236 mmHg
